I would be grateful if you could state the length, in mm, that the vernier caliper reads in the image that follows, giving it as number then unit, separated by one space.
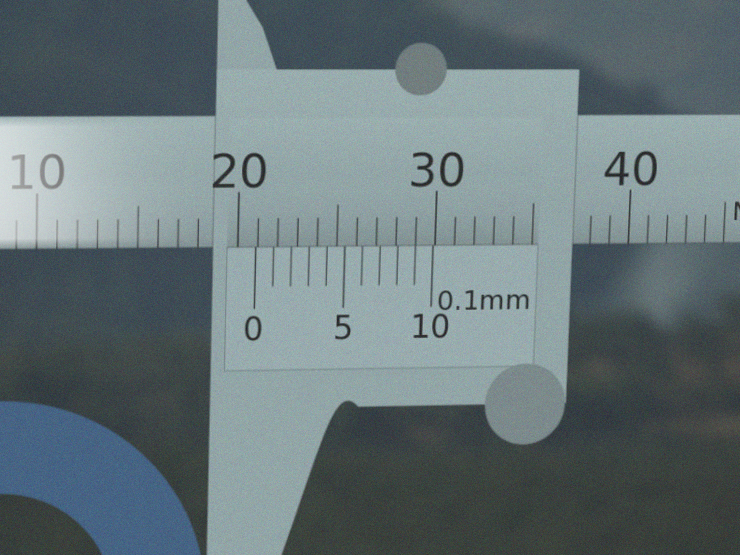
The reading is 20.9 mm
